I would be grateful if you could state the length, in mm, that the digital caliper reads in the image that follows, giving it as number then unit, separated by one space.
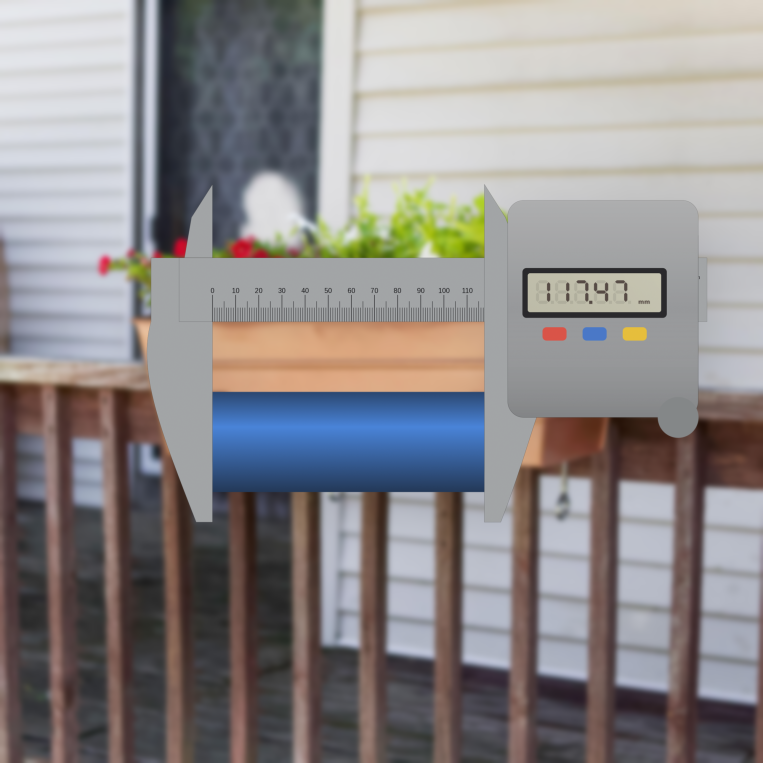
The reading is 117.47 mm
